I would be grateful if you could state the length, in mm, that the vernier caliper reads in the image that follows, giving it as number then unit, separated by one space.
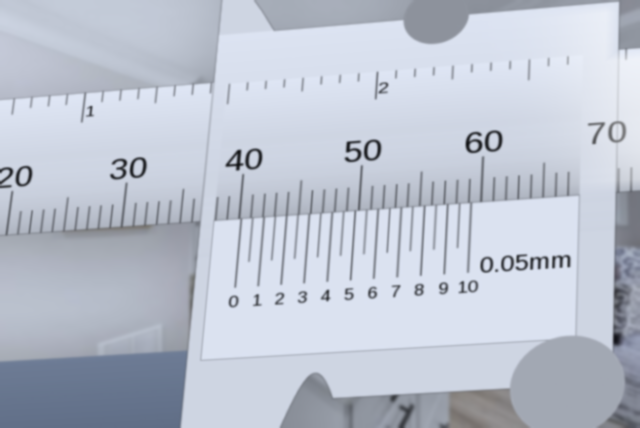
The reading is 40.2 mm
